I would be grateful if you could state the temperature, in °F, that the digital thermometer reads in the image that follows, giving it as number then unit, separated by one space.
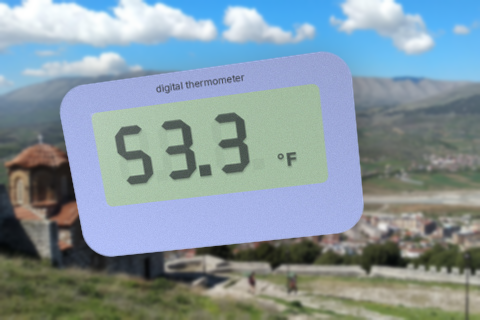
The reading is 53.3 °F
